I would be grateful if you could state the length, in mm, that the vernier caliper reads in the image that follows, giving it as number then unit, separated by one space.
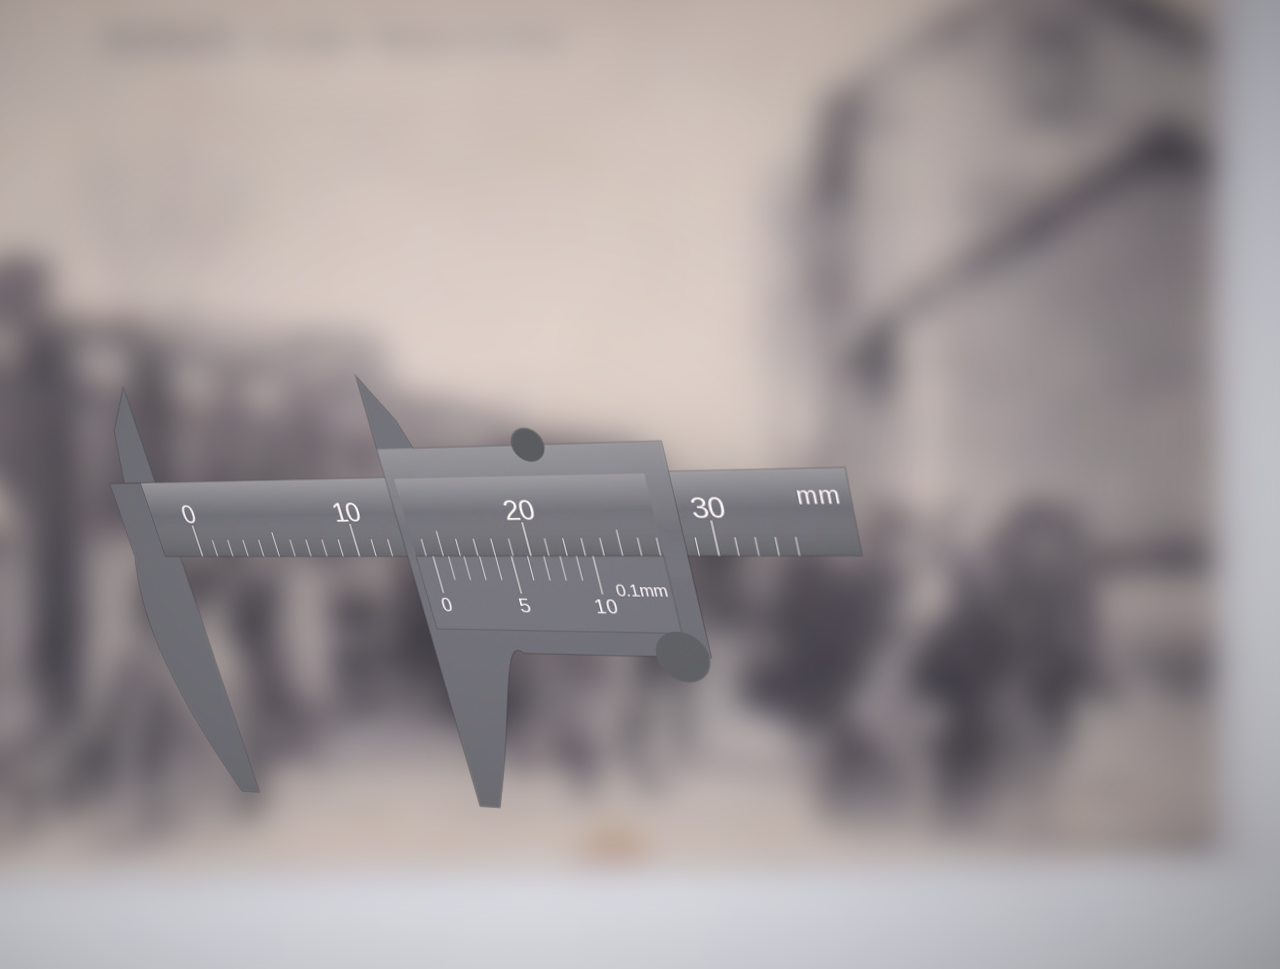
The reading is 14.4 mm
